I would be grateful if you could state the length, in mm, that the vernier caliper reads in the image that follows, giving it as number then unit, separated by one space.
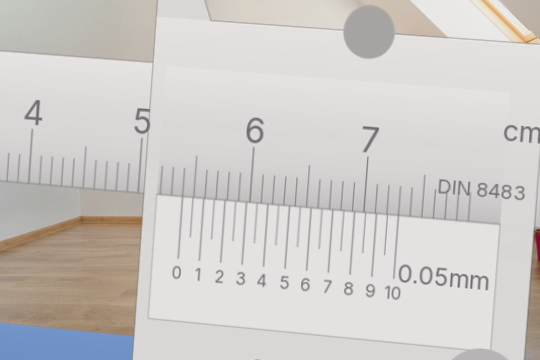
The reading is 54.0 mm
